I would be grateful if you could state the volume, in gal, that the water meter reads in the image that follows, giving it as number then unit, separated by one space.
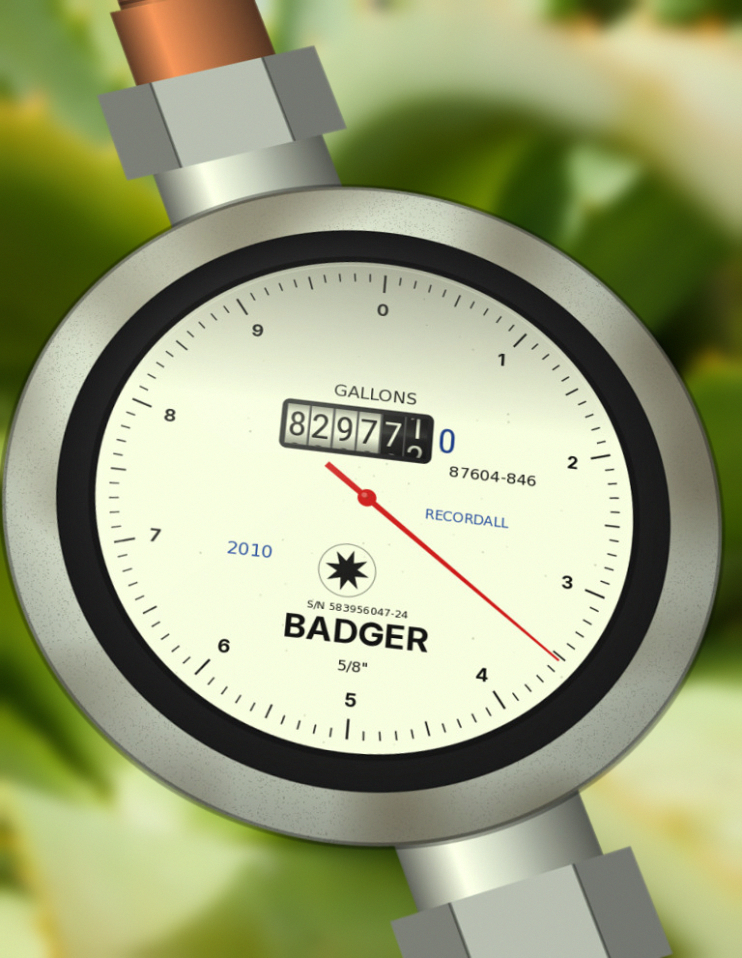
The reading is 8297713.5 gal
